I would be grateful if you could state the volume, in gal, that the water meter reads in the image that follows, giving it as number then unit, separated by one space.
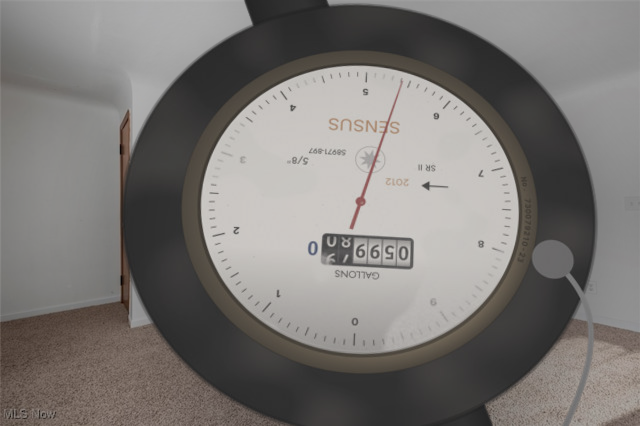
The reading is 599795.4 gal
